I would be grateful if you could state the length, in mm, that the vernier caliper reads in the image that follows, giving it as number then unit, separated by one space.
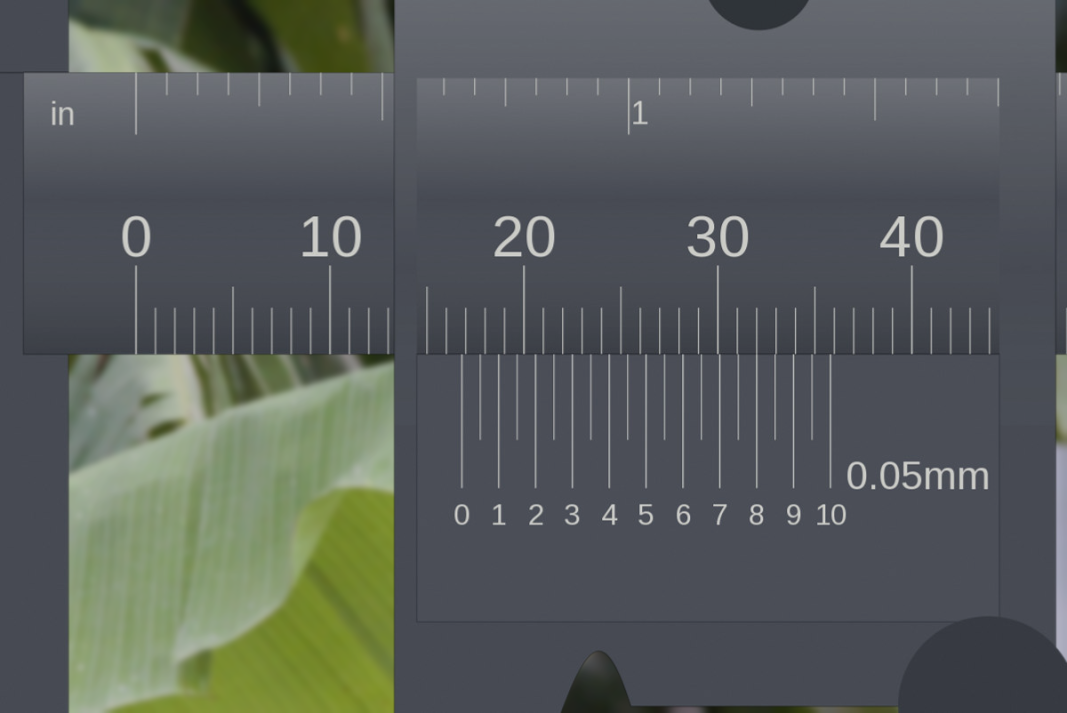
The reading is 16.8 mm
